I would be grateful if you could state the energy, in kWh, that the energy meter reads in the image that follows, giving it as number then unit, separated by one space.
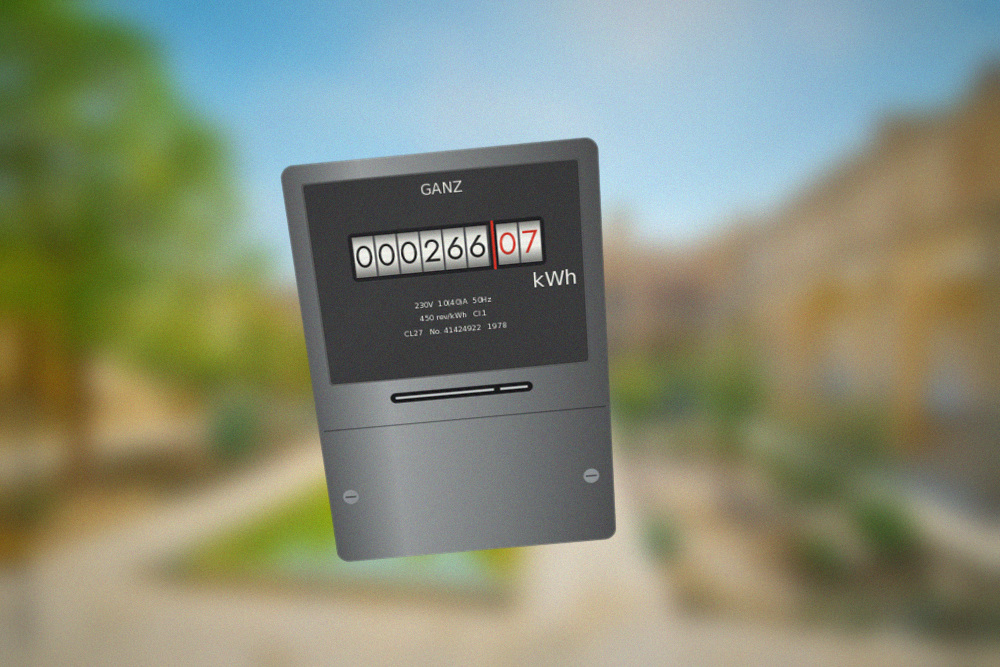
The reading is 266.07 kWh
